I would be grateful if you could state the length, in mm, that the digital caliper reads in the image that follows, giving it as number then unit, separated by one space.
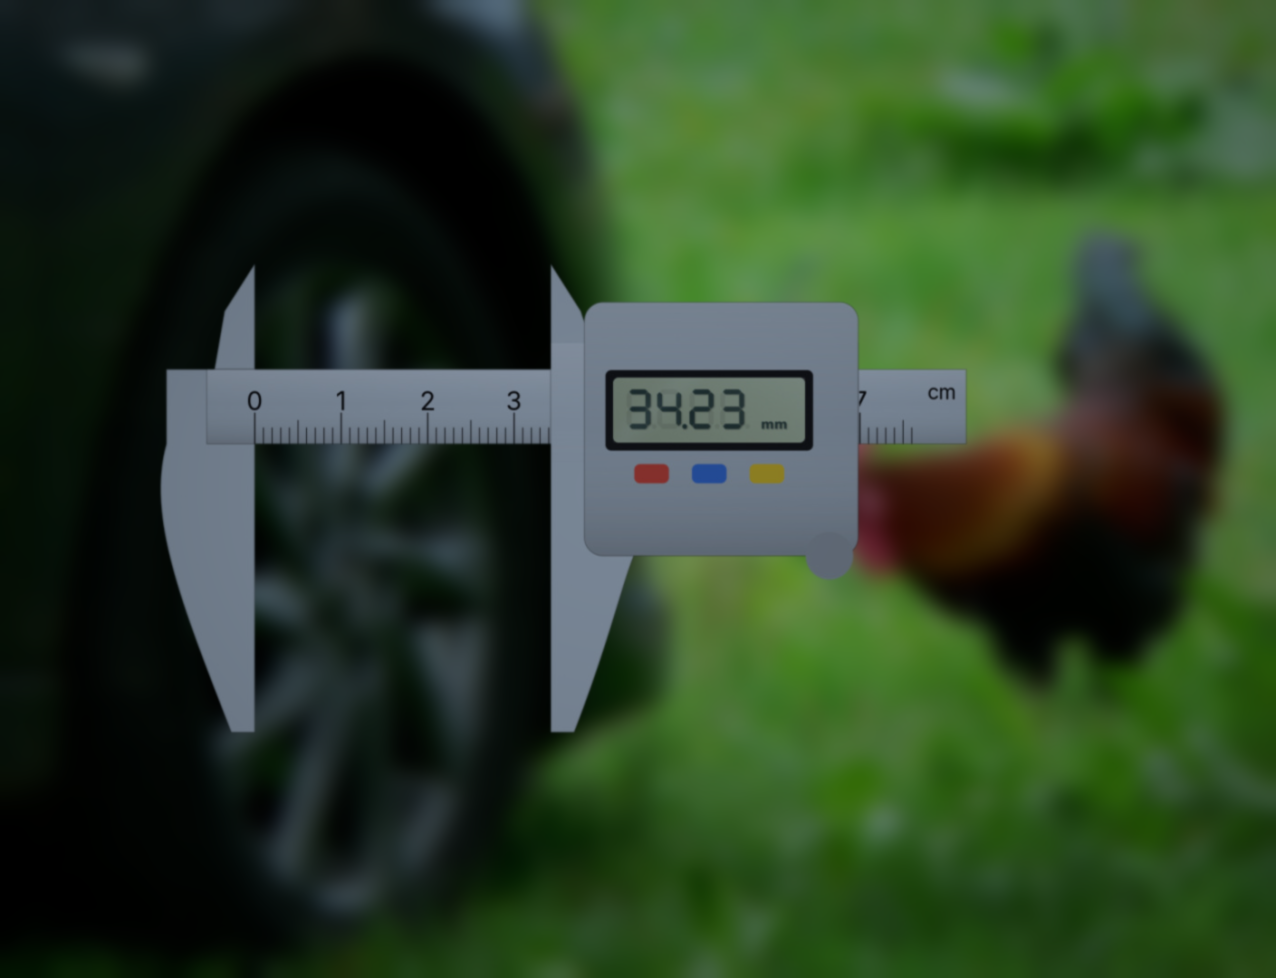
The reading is 34.23 mm
